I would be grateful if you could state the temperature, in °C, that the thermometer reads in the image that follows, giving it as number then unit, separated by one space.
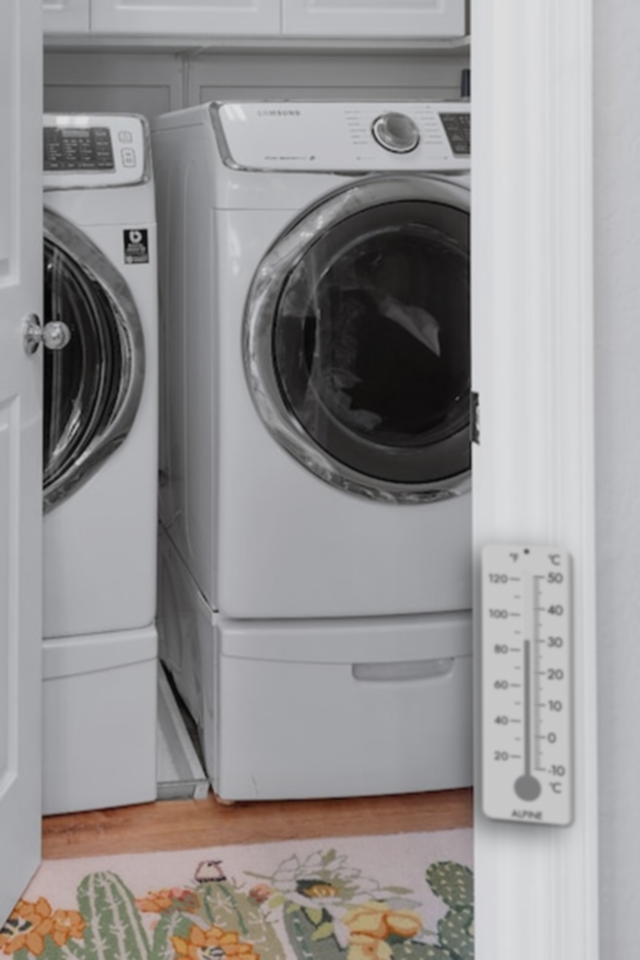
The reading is 30 °C
